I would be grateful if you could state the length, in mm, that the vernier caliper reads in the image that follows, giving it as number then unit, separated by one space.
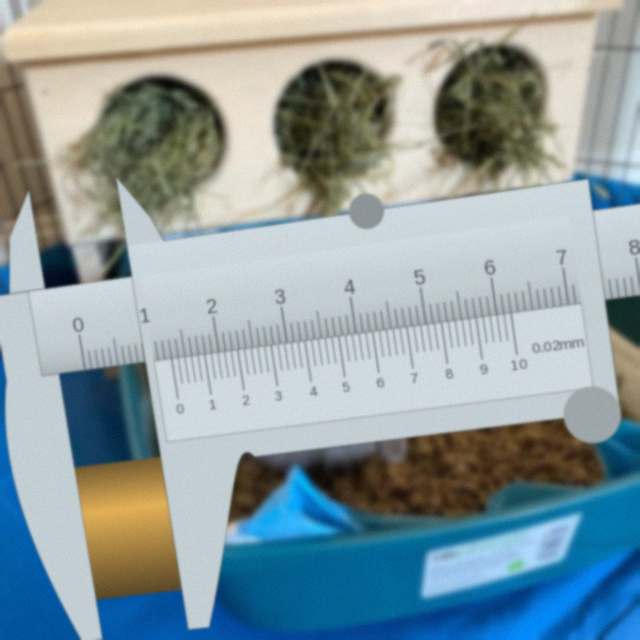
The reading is 13.0 mm
